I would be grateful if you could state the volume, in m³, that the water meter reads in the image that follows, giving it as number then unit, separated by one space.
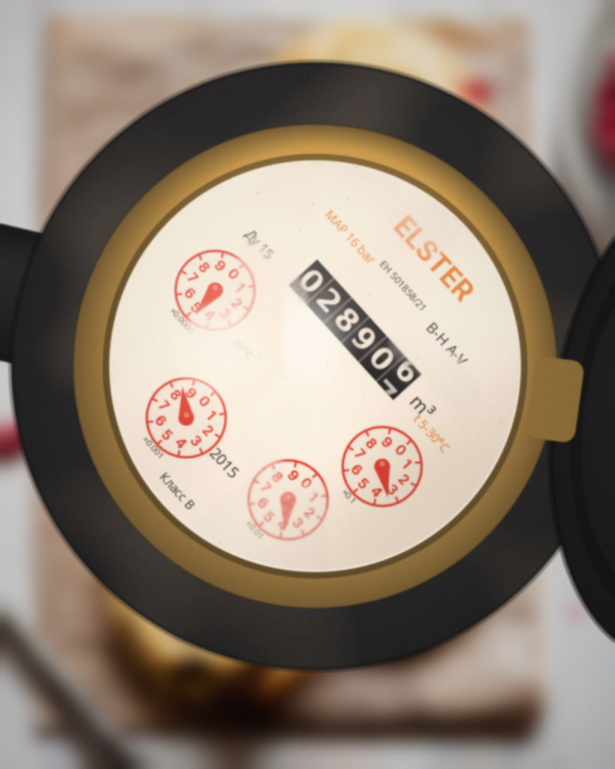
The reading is 28906.3384 m³
